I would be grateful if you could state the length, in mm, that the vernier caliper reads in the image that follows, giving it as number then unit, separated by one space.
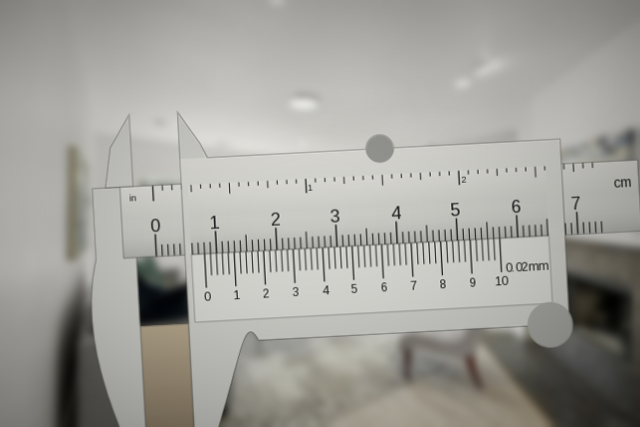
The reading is 8.0 mm
